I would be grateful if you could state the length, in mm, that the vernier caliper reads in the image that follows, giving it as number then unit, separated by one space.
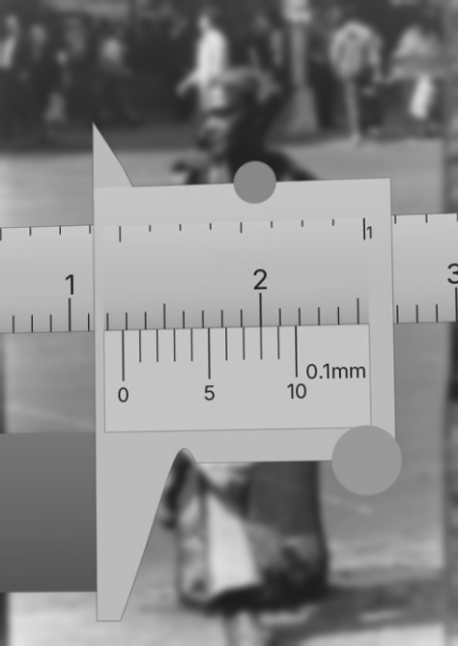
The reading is 12.8 mm
